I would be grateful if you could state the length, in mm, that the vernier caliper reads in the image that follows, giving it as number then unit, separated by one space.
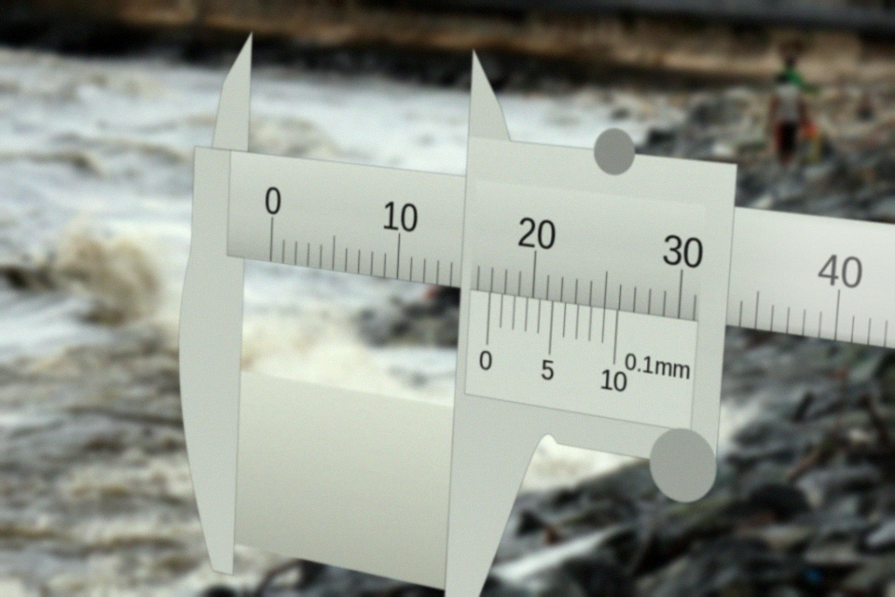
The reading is 16.9 mm
